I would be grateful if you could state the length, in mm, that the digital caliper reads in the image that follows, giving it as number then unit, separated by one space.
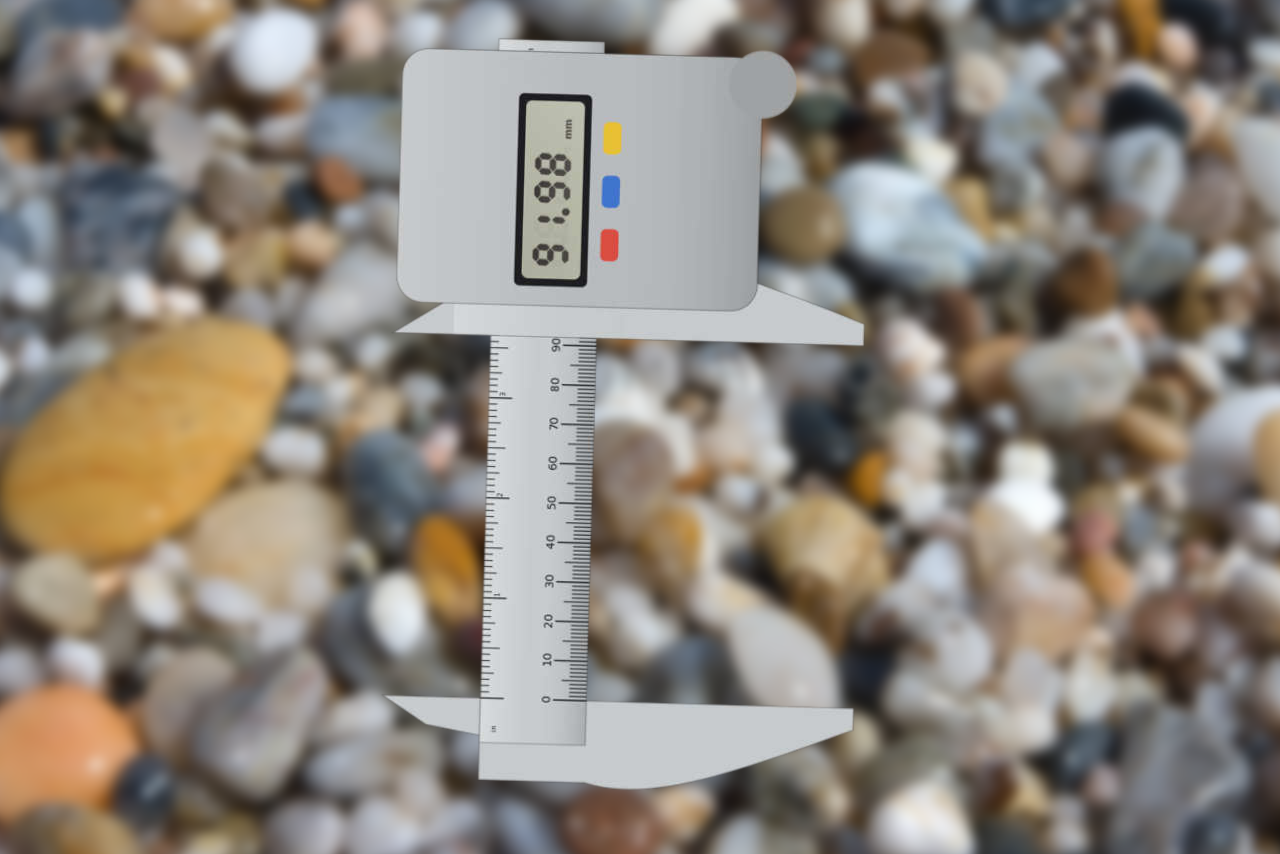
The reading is 91.98 mm
